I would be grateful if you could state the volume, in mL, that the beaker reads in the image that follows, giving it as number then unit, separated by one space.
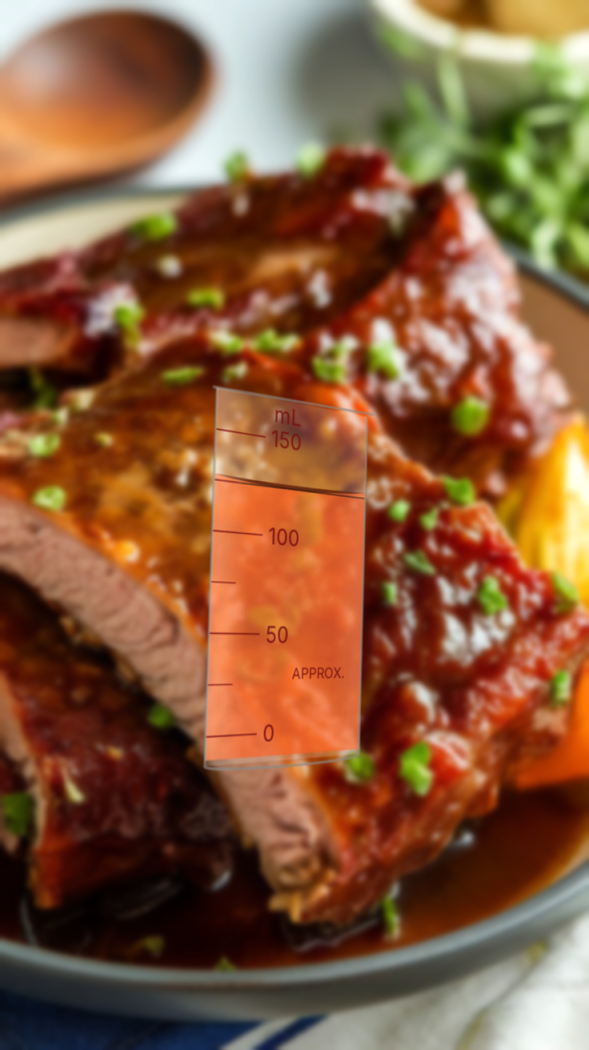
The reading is 125 mL
